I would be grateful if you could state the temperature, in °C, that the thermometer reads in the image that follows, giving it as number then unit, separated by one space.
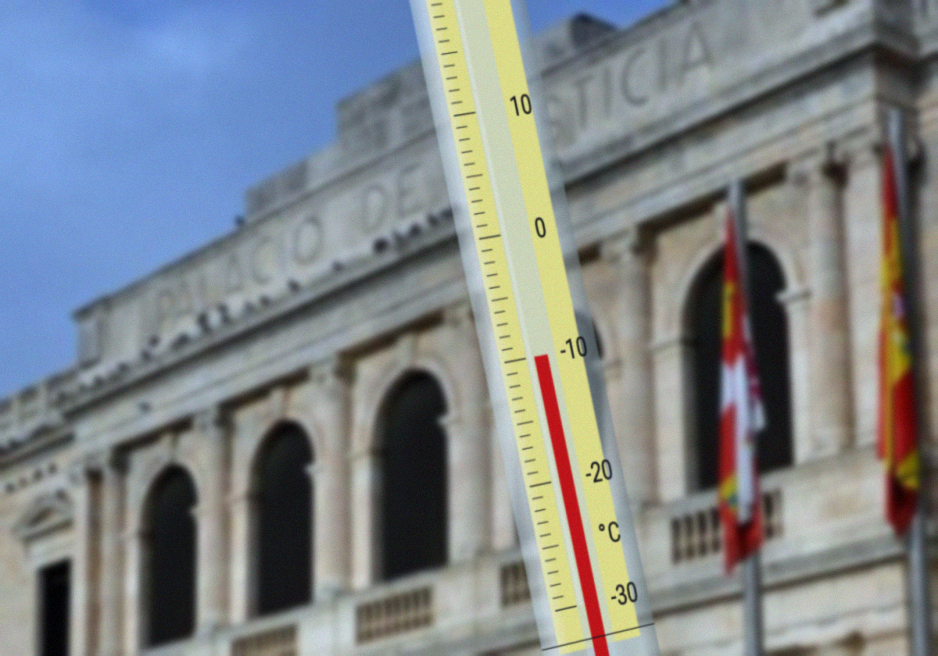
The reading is -10 °C
